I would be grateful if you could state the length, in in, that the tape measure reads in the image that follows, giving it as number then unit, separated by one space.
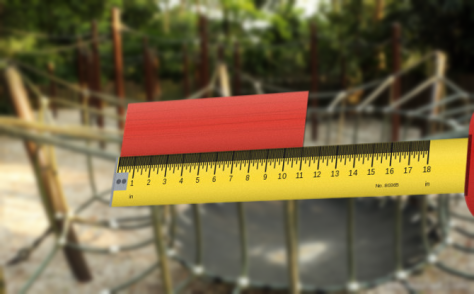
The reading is 11 in
